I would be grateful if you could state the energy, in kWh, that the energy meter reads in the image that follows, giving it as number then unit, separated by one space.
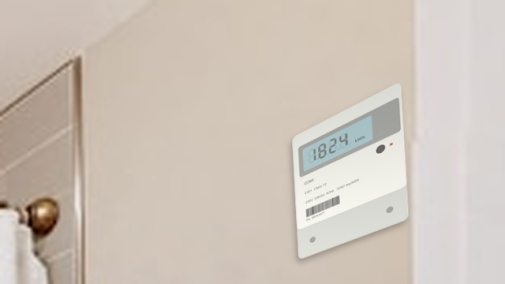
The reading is 1824 kWh
